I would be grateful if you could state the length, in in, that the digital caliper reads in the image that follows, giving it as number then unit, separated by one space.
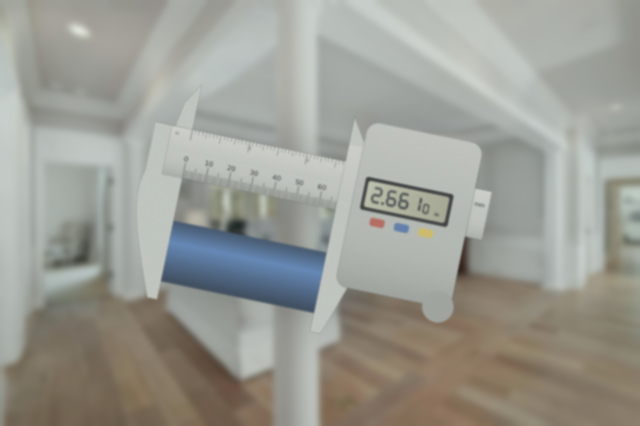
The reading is 2.6610 in
